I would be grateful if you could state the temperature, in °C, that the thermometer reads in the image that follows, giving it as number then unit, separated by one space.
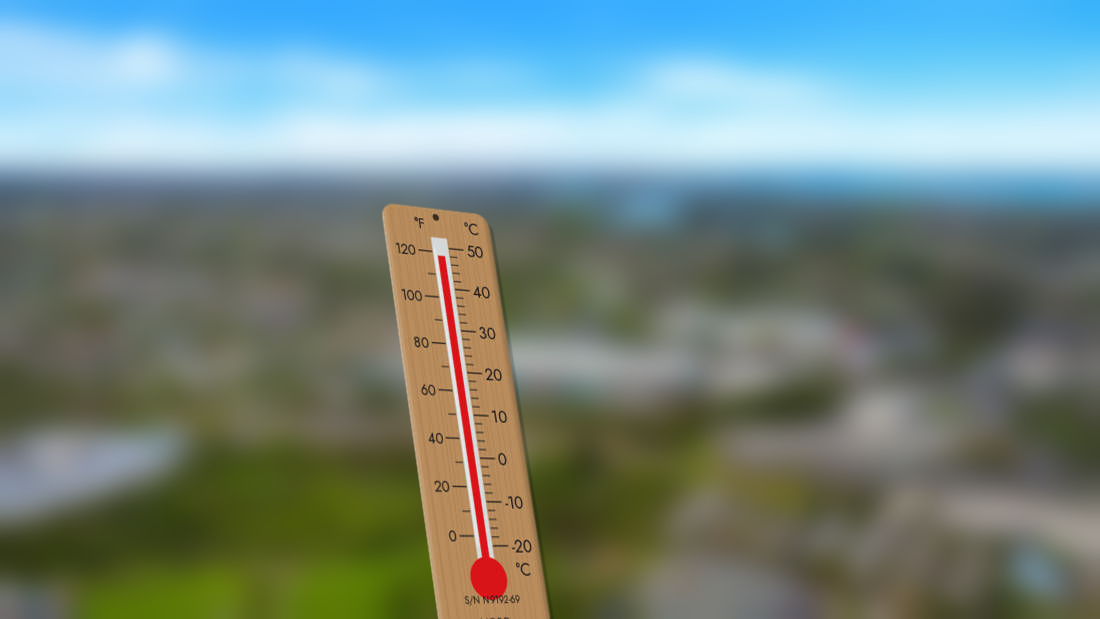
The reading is 48 °C
